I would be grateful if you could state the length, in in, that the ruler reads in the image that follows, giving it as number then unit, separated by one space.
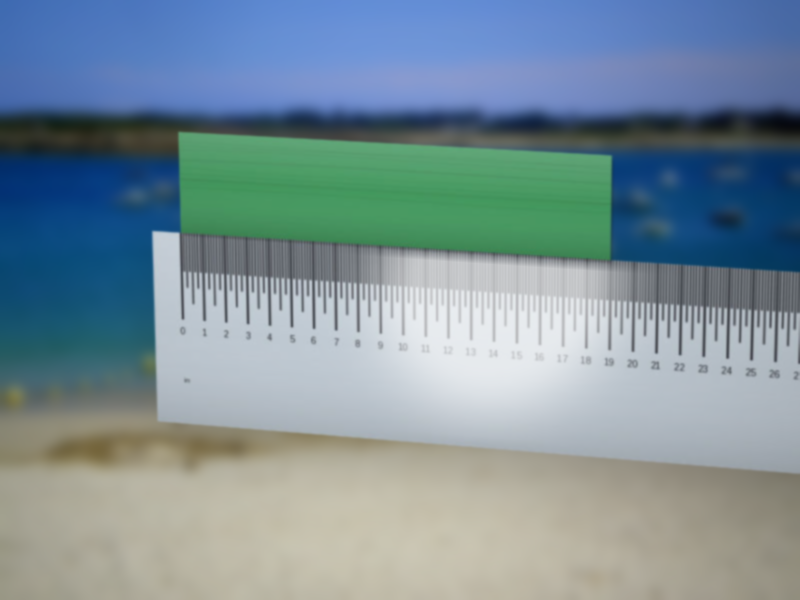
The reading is 19 in
